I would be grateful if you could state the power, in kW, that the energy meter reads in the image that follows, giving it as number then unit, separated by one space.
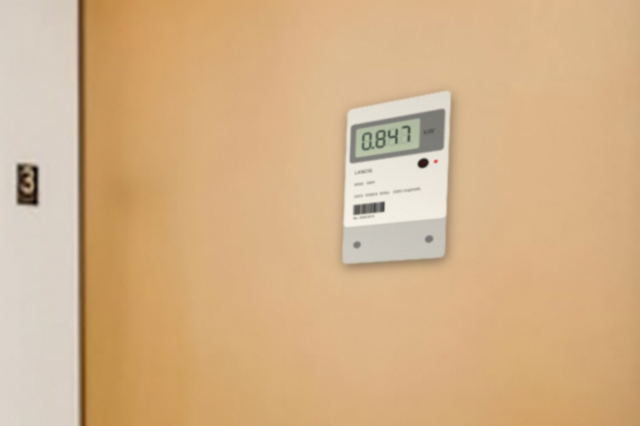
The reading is 0.847 kW
